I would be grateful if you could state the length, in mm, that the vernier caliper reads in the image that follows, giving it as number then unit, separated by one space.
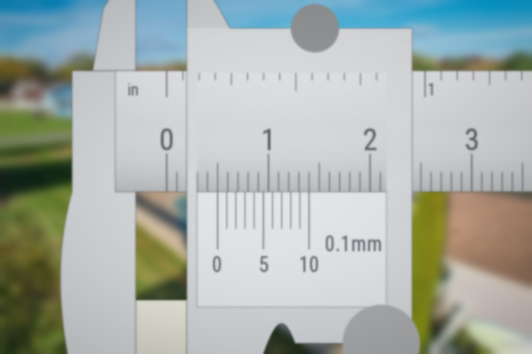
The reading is 5.0 mm
